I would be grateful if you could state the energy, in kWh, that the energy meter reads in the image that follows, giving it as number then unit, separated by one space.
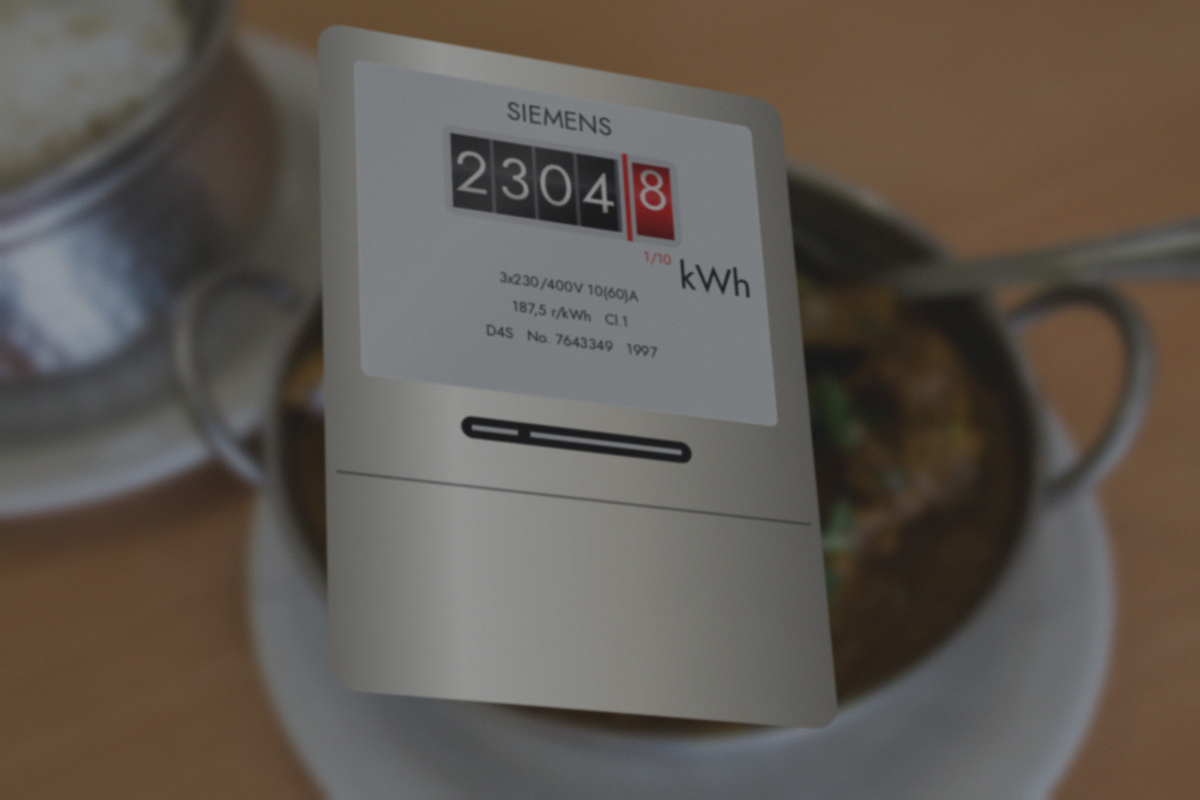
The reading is 2304.8 kWh
